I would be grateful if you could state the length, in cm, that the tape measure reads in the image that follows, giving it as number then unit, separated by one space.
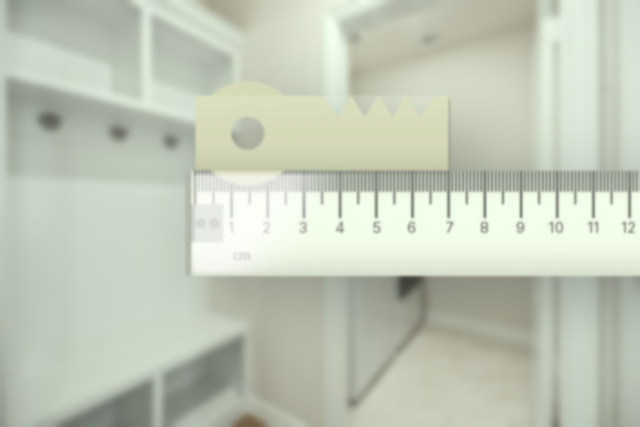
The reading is 7 cm
